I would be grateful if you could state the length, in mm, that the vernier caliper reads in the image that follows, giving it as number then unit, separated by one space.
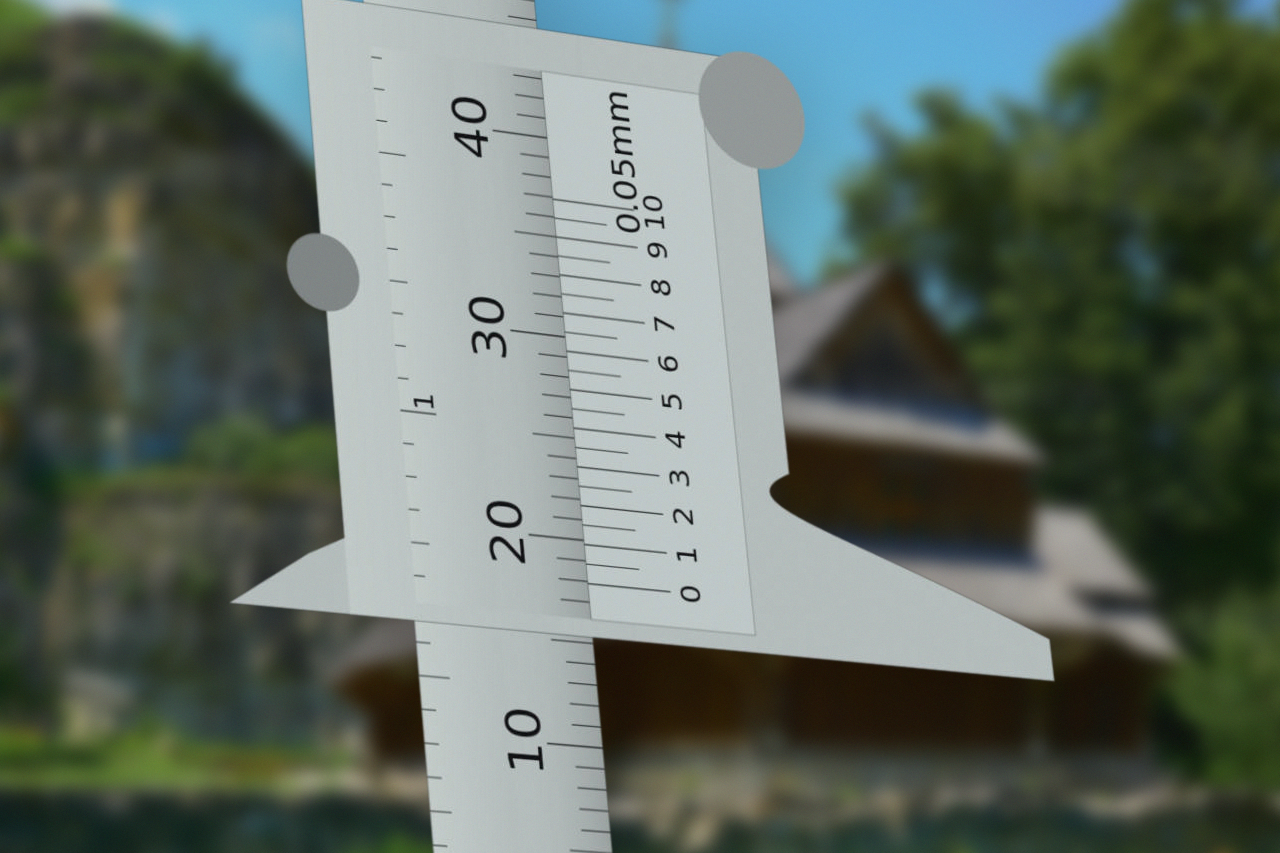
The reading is 17.9 mm
